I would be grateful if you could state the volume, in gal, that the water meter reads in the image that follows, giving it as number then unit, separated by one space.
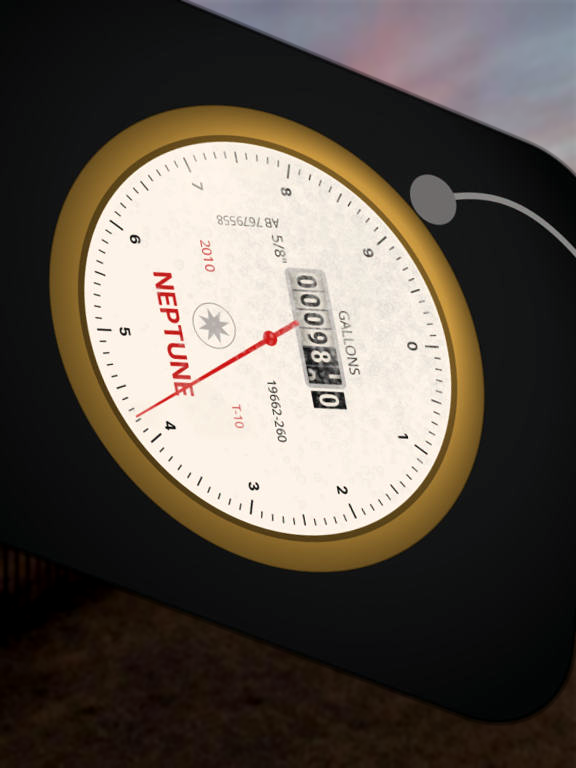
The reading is 9814.2 gal
